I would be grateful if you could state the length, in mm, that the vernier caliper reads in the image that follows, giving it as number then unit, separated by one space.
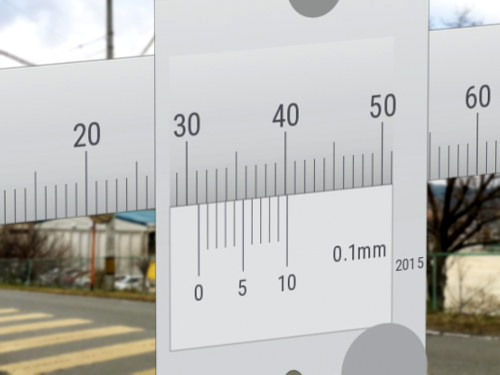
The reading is 31.2 mm
